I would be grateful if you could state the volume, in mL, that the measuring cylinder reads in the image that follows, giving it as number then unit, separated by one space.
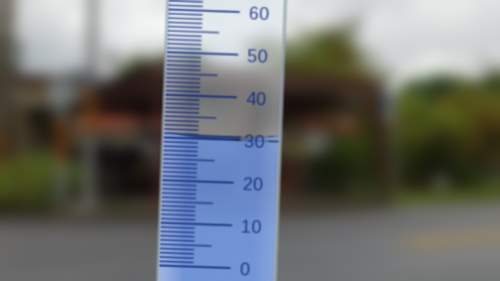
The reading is 30 mL
